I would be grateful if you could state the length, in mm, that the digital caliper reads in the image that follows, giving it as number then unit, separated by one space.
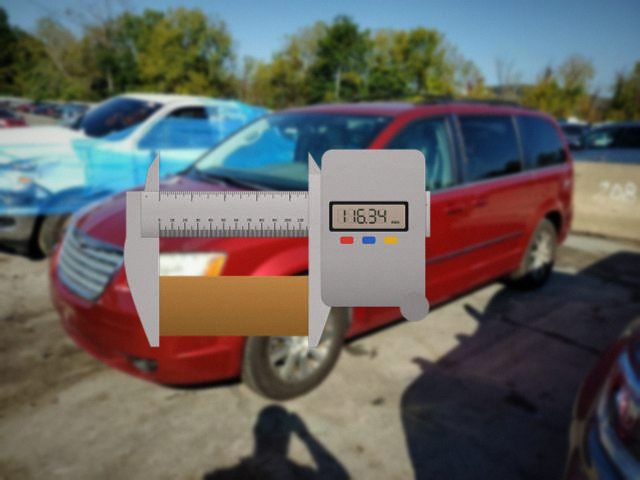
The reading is 116.34 mm
